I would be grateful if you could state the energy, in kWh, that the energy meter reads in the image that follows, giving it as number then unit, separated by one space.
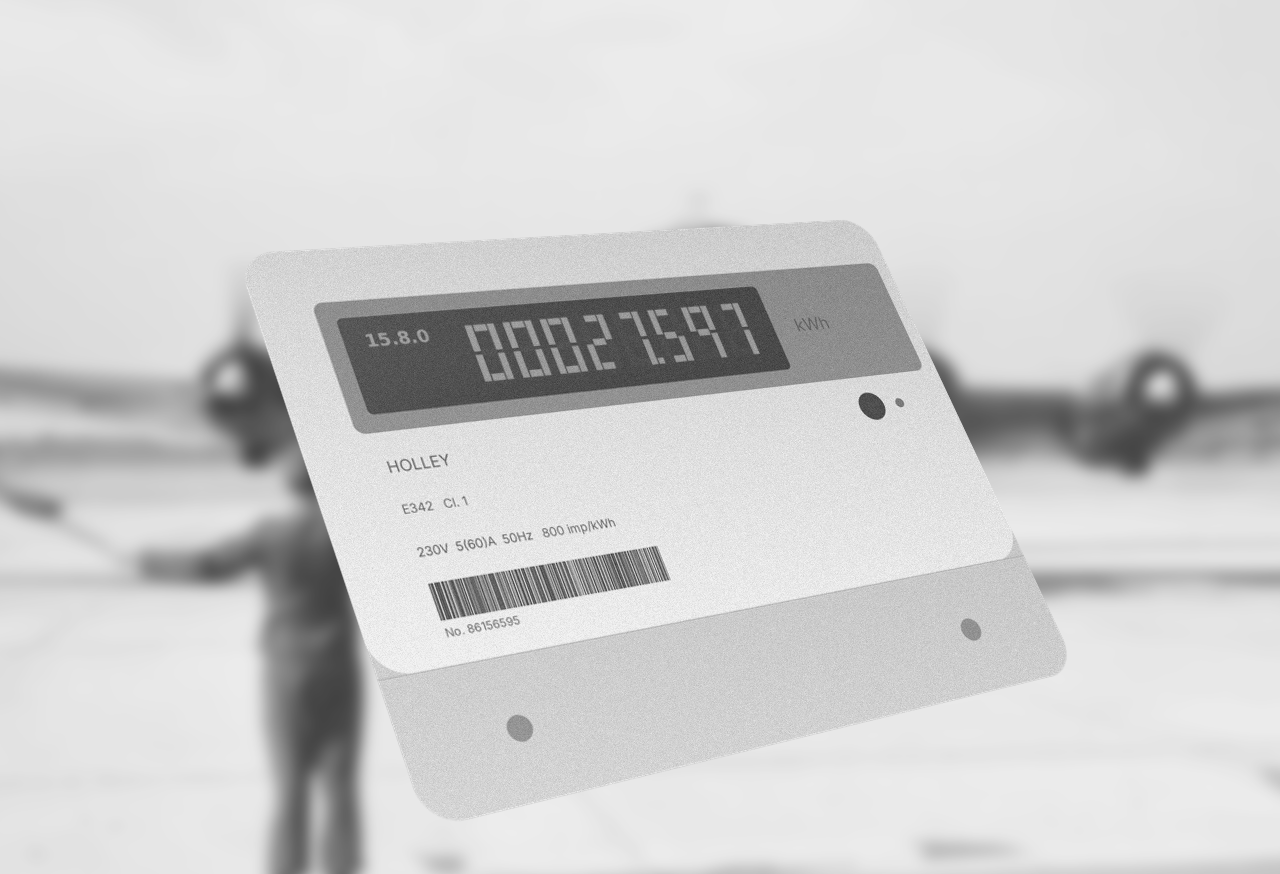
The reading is 27.597 kWh
